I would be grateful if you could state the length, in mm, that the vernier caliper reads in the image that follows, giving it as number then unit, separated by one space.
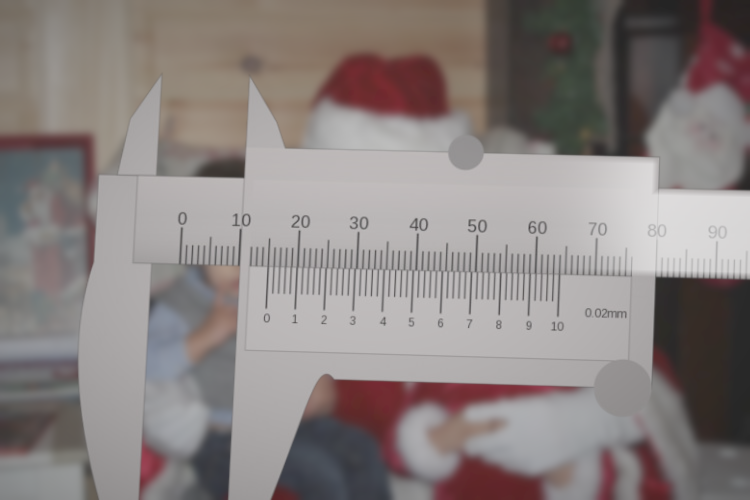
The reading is 15.0 mm
